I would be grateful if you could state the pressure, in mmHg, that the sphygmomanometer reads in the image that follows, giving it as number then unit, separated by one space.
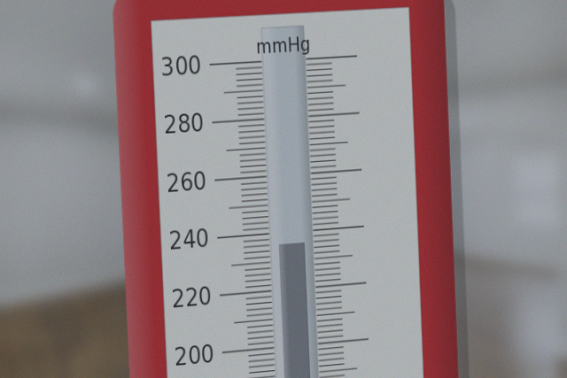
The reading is 236 mmHg
